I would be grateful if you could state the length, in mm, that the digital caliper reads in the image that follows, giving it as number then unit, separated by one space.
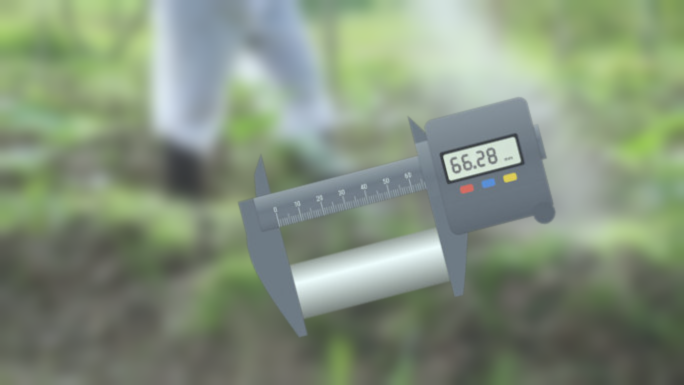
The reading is 66.28 mm
